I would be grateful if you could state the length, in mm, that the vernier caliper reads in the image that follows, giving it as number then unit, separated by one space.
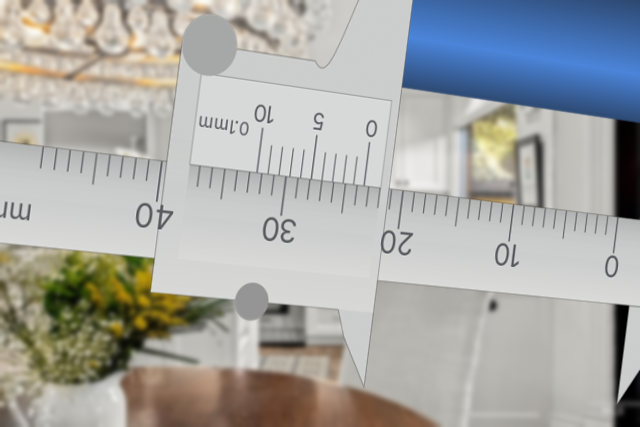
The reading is 23.4 mm
